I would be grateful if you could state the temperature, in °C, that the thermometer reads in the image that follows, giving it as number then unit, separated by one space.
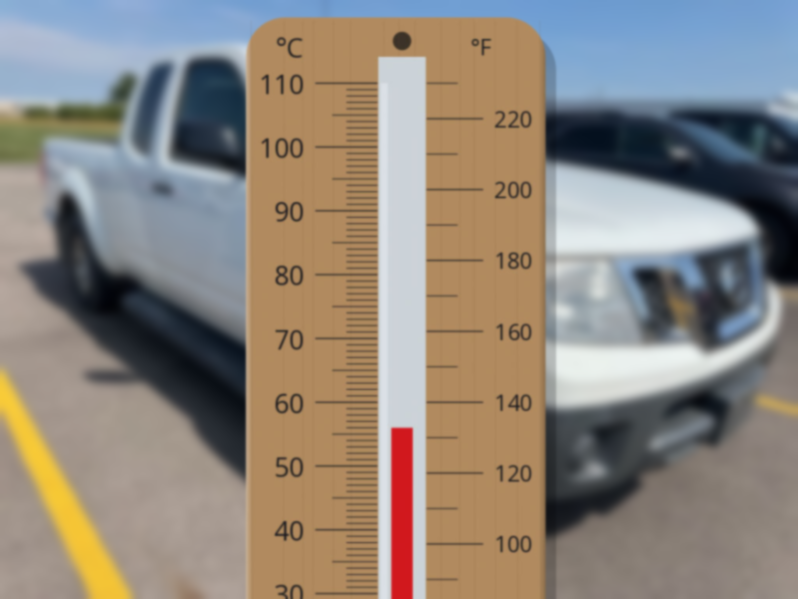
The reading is 56 °C
